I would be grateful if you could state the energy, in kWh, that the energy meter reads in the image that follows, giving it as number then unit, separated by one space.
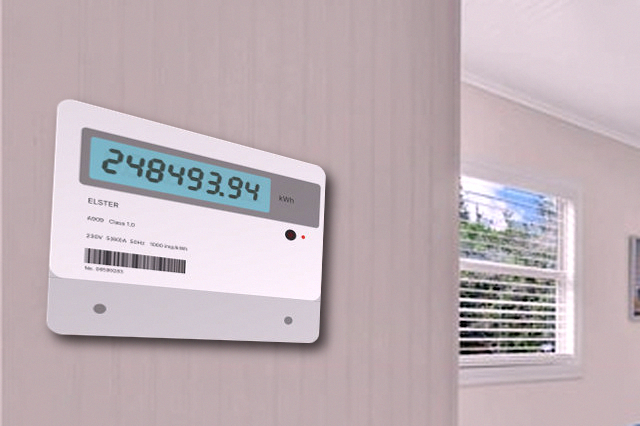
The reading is 248493.94 kWh
